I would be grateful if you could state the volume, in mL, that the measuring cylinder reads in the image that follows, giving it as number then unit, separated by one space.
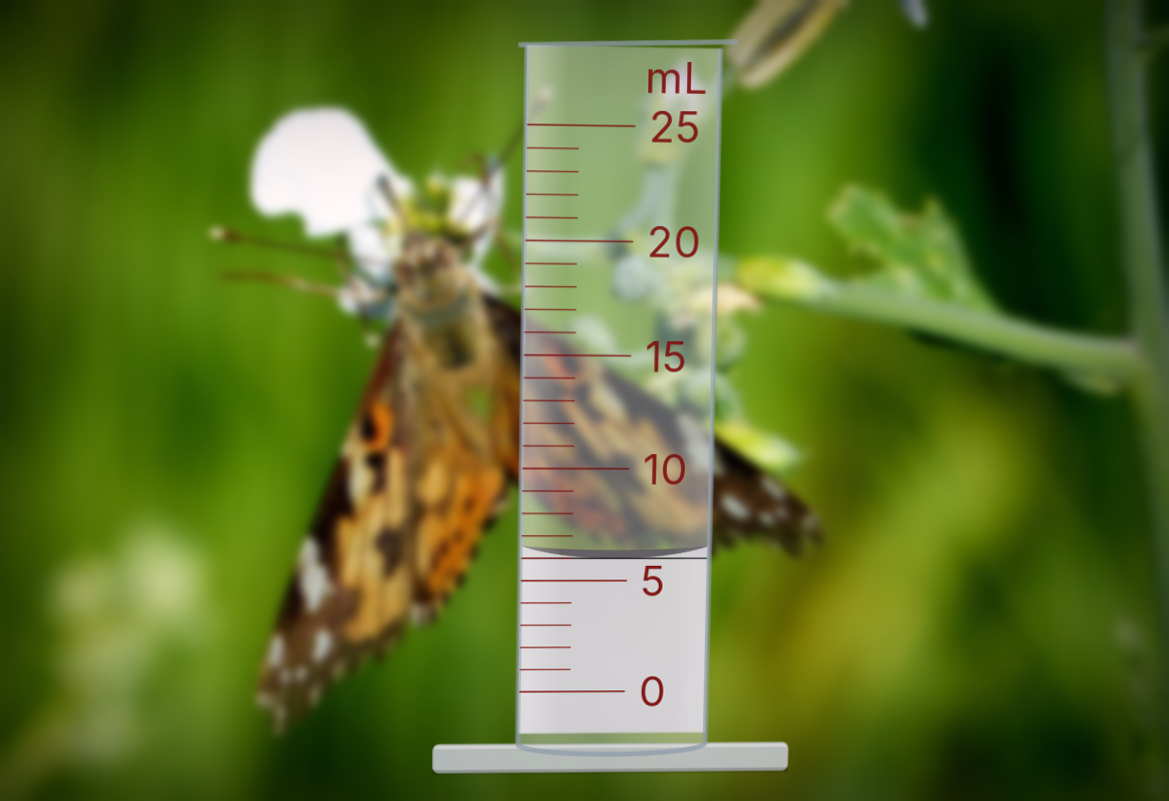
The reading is 6 mL
